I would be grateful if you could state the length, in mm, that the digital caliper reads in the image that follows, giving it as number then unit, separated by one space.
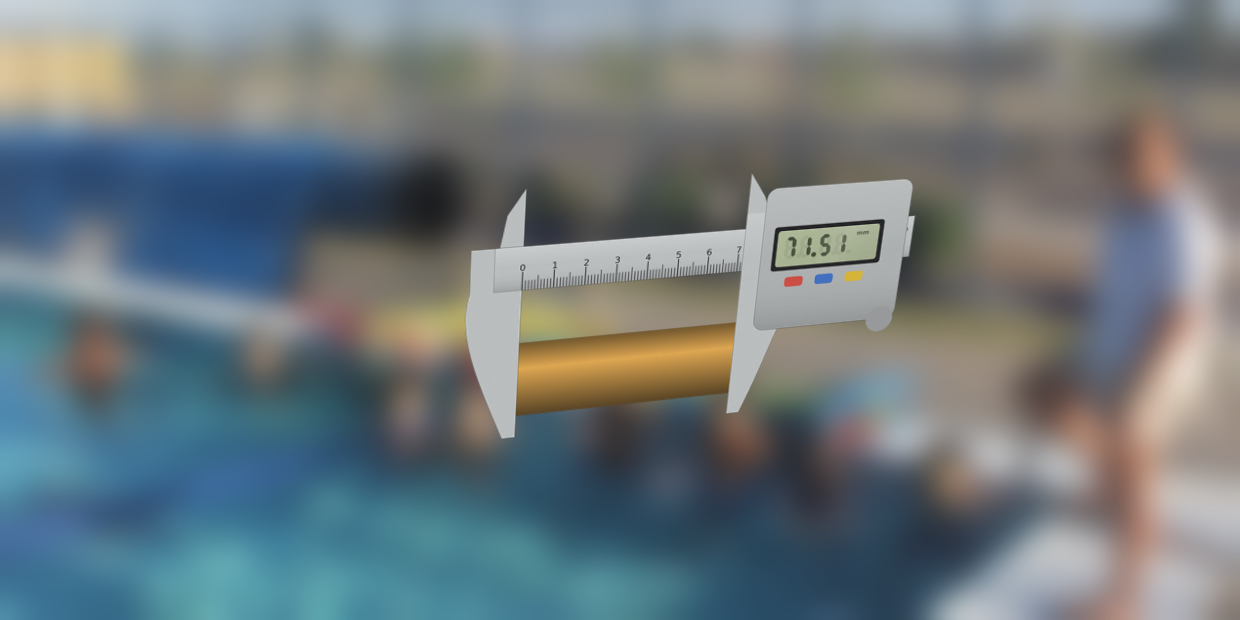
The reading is 71.51 mm
